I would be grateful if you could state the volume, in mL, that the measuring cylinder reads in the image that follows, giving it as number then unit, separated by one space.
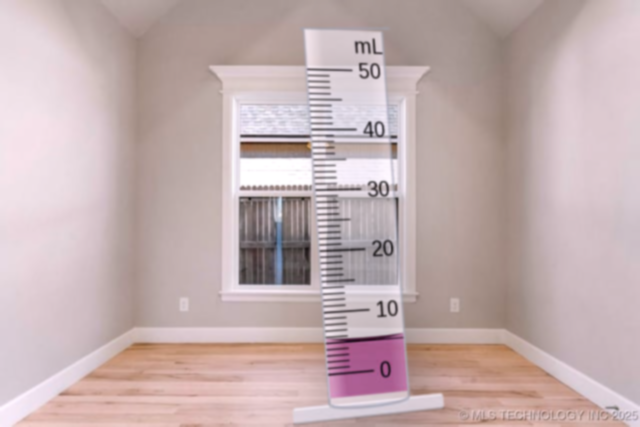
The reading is 5 mL
